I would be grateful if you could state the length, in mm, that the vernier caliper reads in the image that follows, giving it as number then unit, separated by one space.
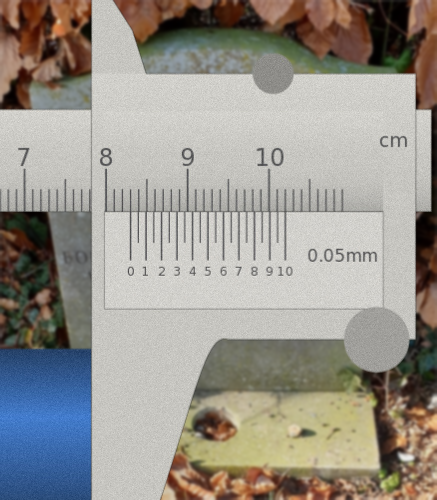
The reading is 83.0 mm
